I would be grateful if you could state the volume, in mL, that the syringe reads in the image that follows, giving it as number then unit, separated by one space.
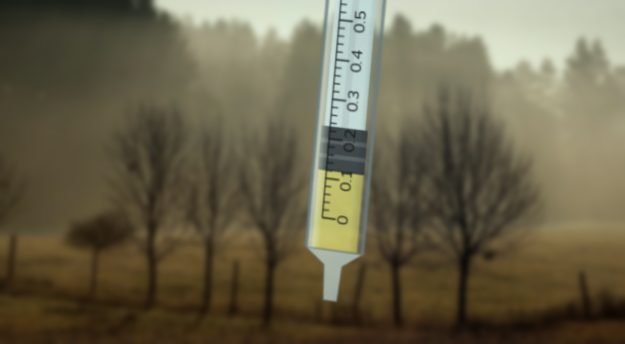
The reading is 0.12 mL
